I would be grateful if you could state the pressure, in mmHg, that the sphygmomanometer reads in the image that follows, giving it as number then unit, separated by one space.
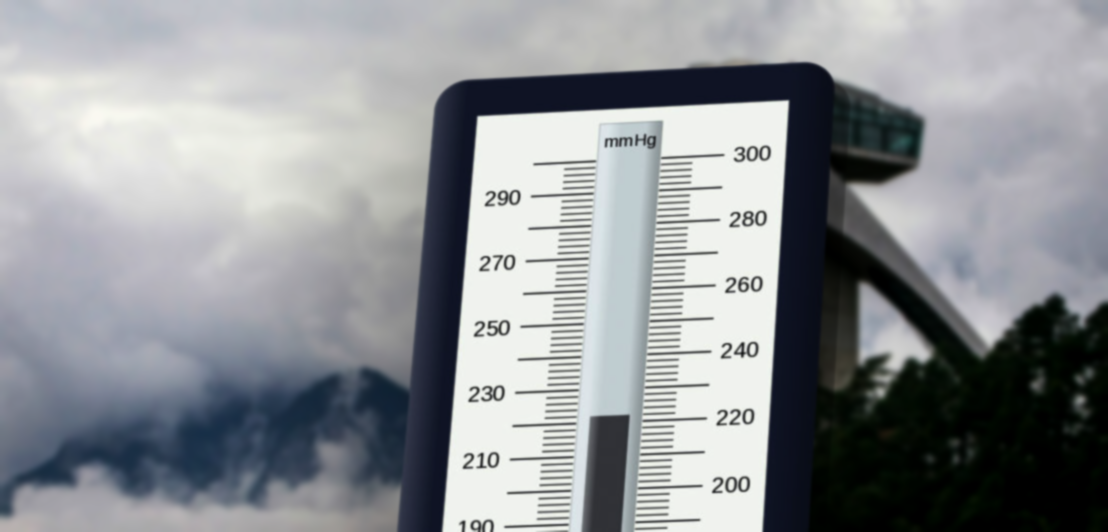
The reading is 222 mmHg
